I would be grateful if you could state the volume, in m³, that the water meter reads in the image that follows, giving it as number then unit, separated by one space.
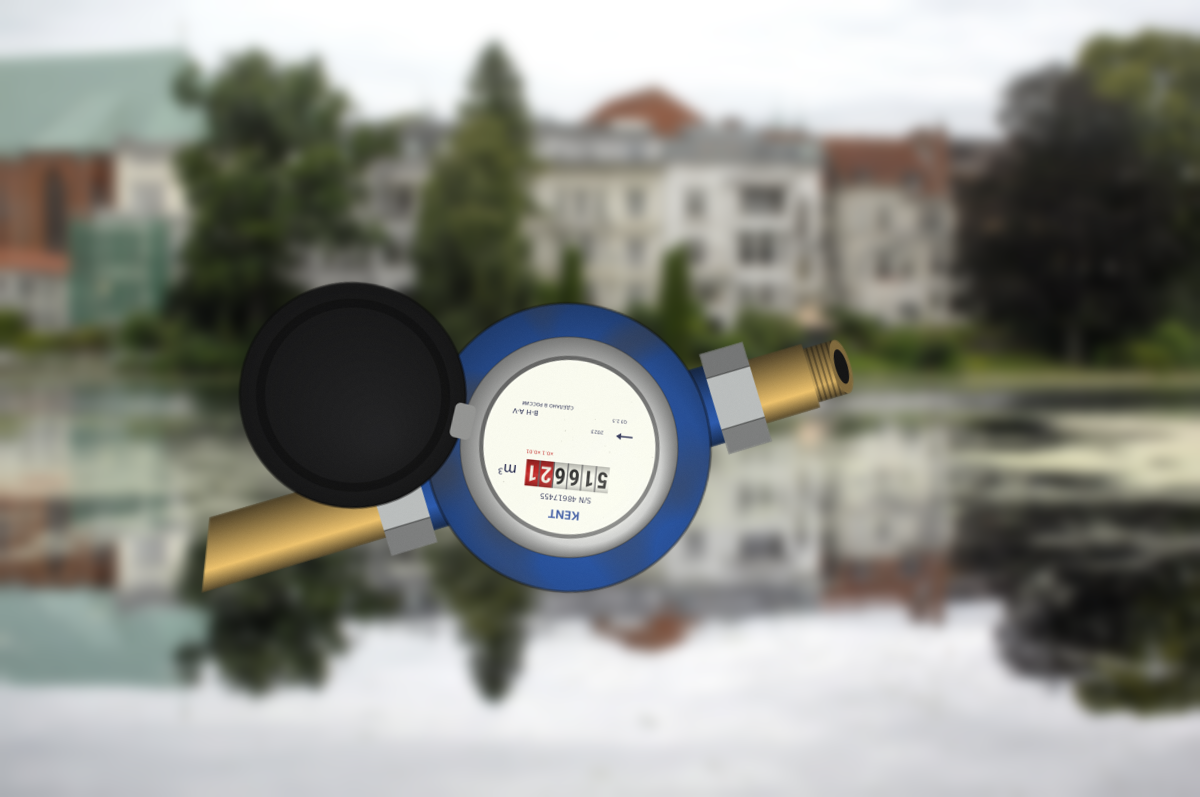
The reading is 5166.21 m³
